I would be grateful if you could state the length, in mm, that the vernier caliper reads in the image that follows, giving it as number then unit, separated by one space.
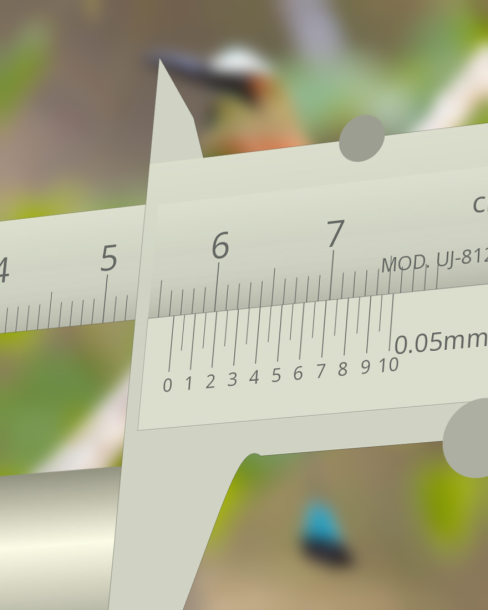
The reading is 56.4 mm
